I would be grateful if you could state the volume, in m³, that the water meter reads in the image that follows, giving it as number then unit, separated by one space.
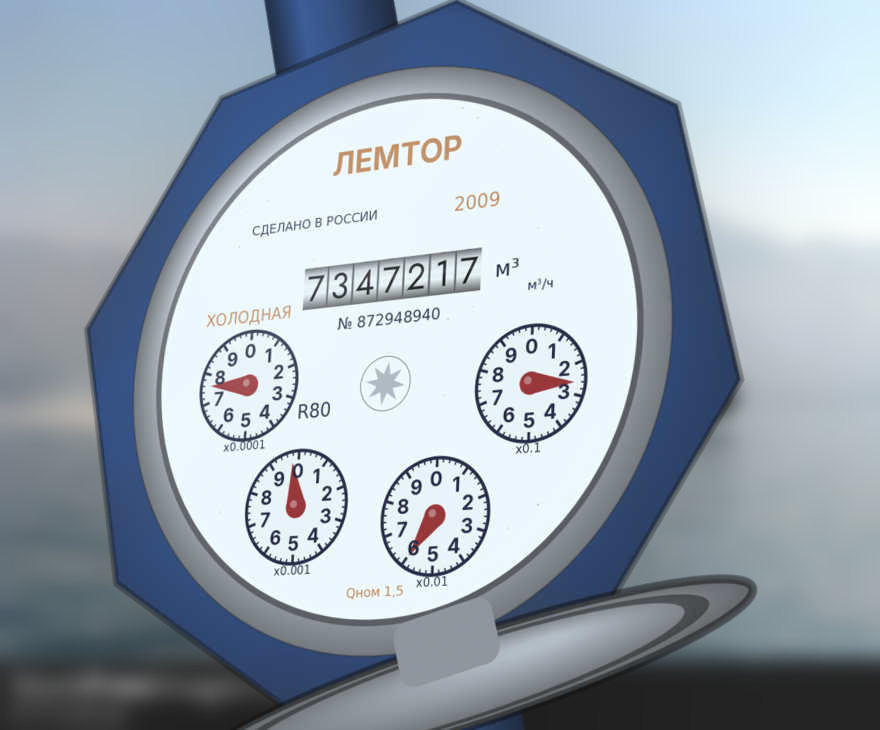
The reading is 7347217.2597 m³
